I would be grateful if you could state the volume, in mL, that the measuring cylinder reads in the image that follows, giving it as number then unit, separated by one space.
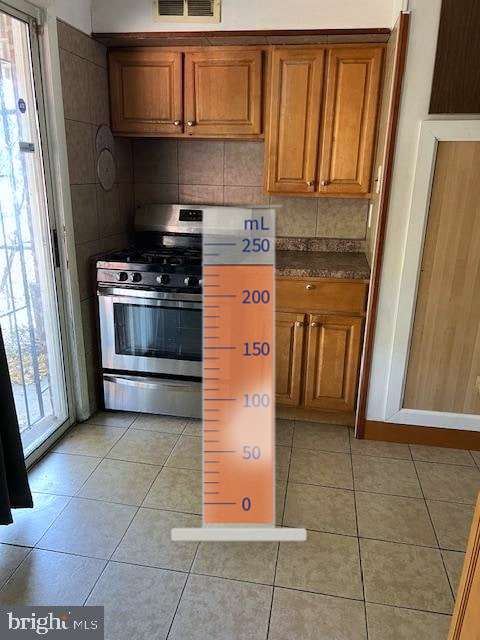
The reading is 230 mL
